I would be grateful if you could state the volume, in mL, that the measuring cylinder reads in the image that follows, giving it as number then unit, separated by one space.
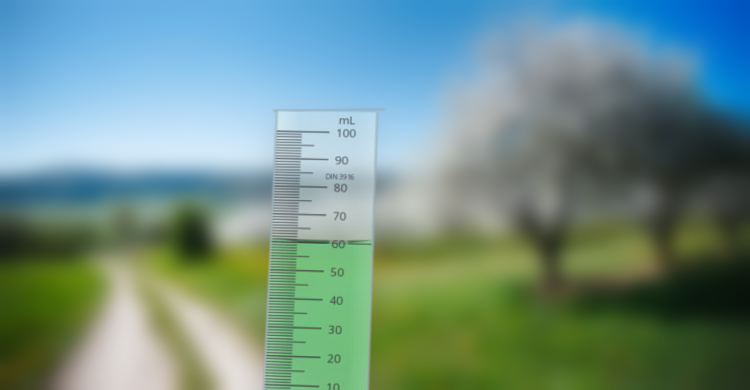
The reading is 60 mL
